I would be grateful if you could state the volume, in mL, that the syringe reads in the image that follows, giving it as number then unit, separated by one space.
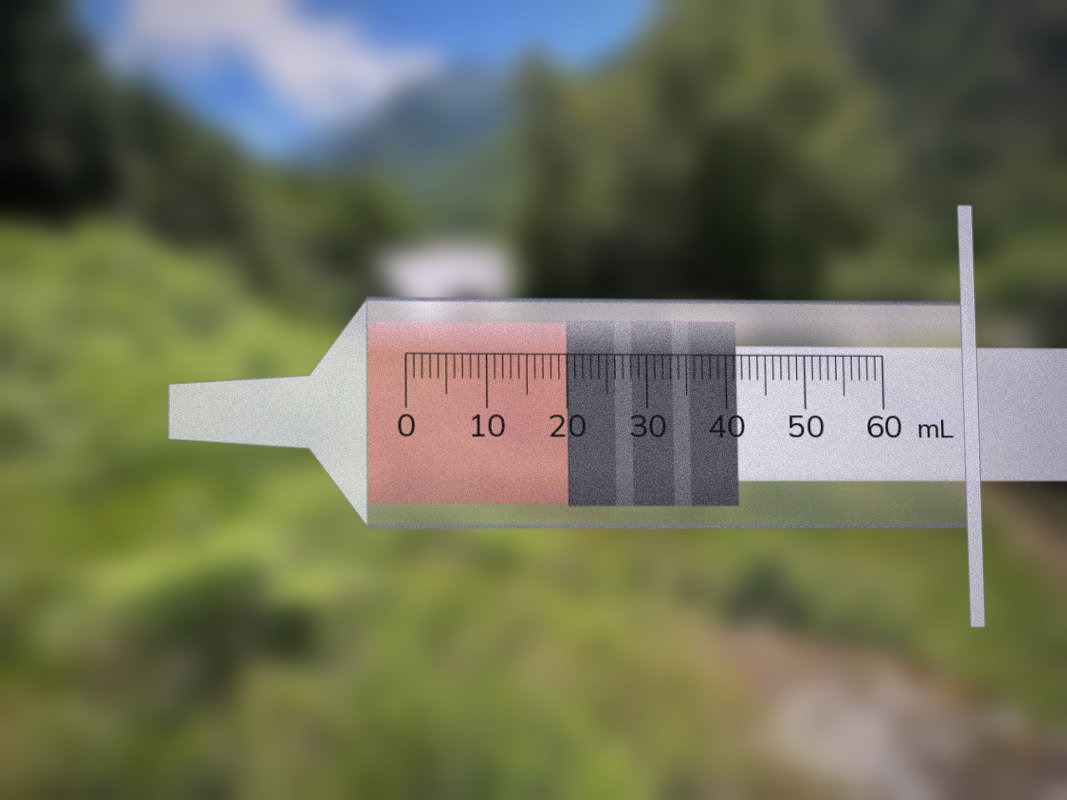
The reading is 20 mL
